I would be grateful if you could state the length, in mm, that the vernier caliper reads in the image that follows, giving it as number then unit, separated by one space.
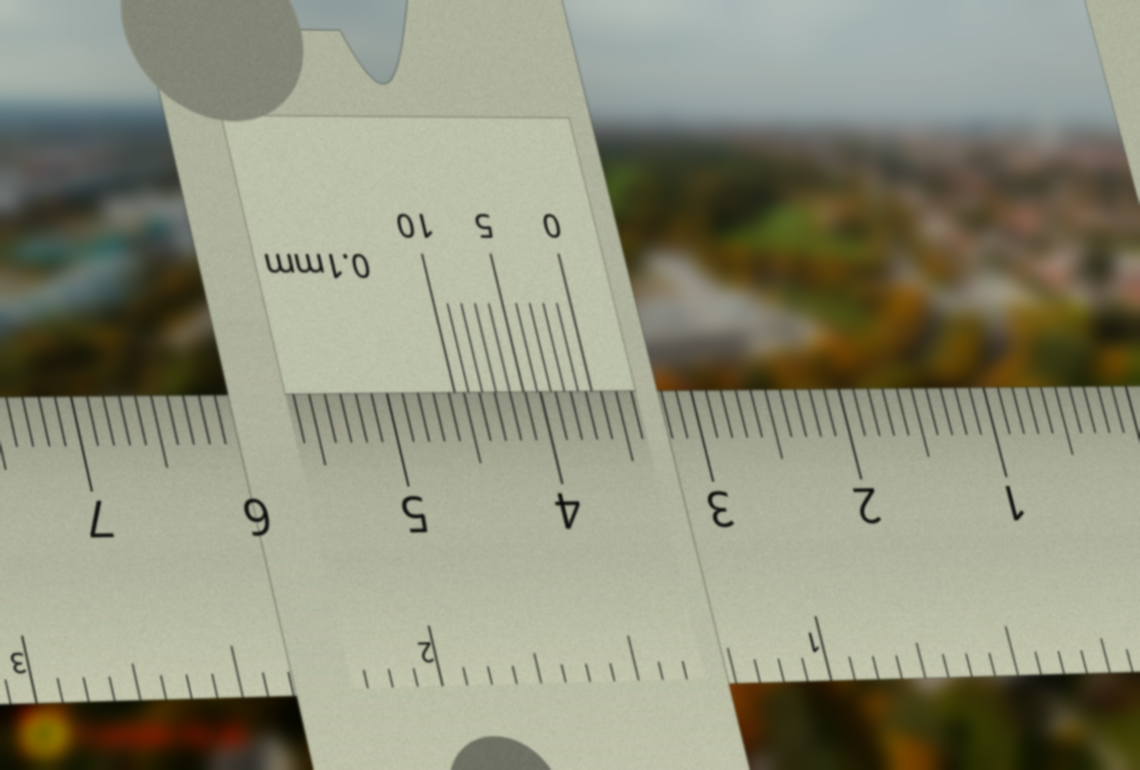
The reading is 36.6 mm
